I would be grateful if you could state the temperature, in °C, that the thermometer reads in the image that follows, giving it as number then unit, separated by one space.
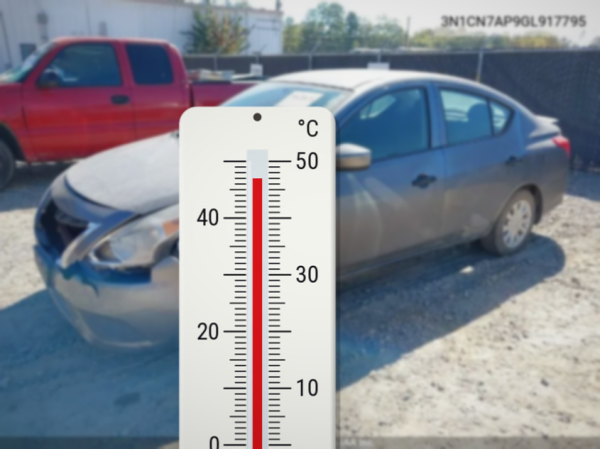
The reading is 47 °C
